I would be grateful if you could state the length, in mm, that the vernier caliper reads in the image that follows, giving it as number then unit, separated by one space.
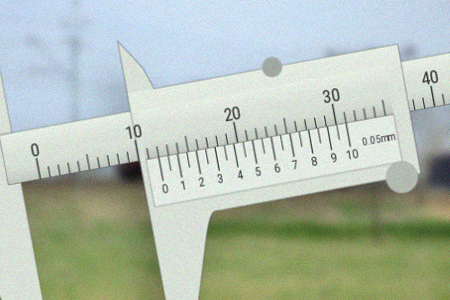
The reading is 12.0 mm
